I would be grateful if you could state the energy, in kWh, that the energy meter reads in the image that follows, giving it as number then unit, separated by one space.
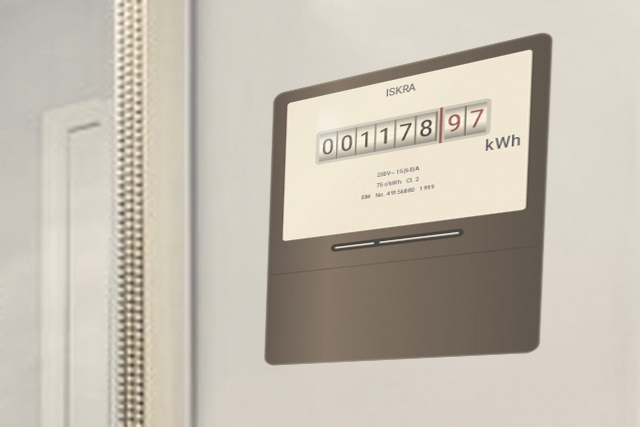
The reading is 1178.97 kWh
